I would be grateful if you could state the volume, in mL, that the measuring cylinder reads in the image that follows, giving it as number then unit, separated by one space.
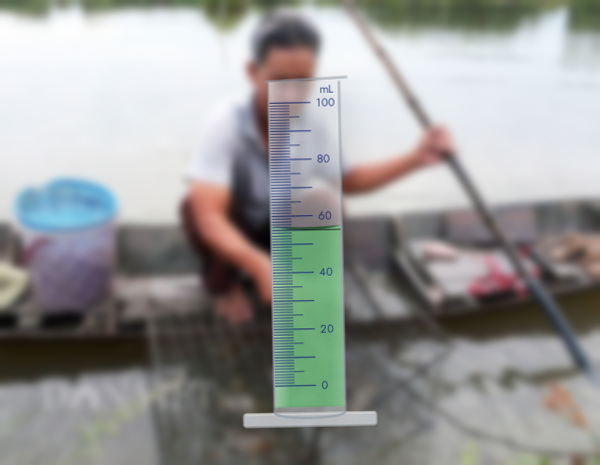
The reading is 55 mL
